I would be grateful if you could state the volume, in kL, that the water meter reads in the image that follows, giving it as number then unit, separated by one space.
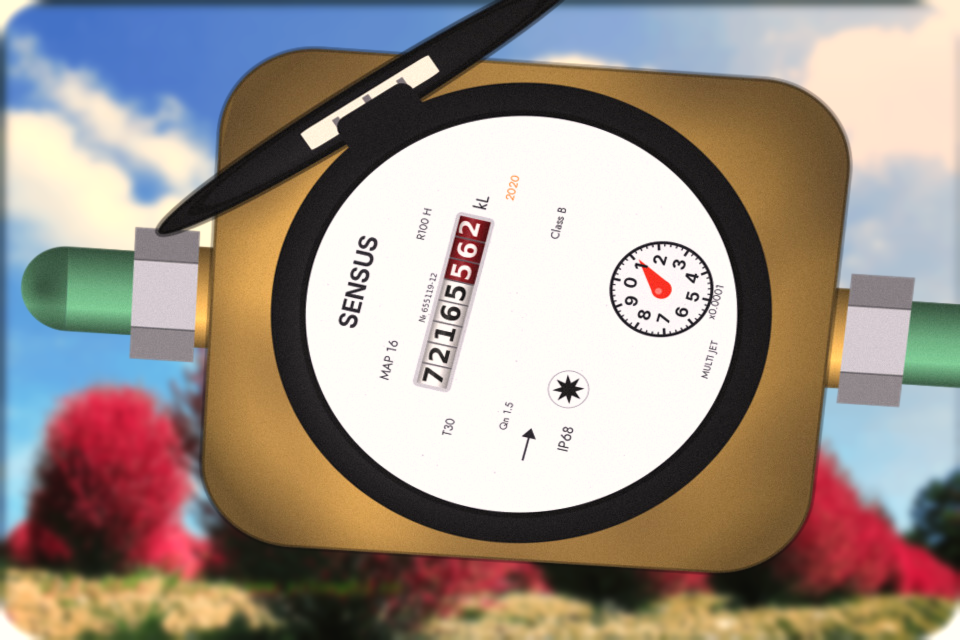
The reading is 72165.5621 kL
